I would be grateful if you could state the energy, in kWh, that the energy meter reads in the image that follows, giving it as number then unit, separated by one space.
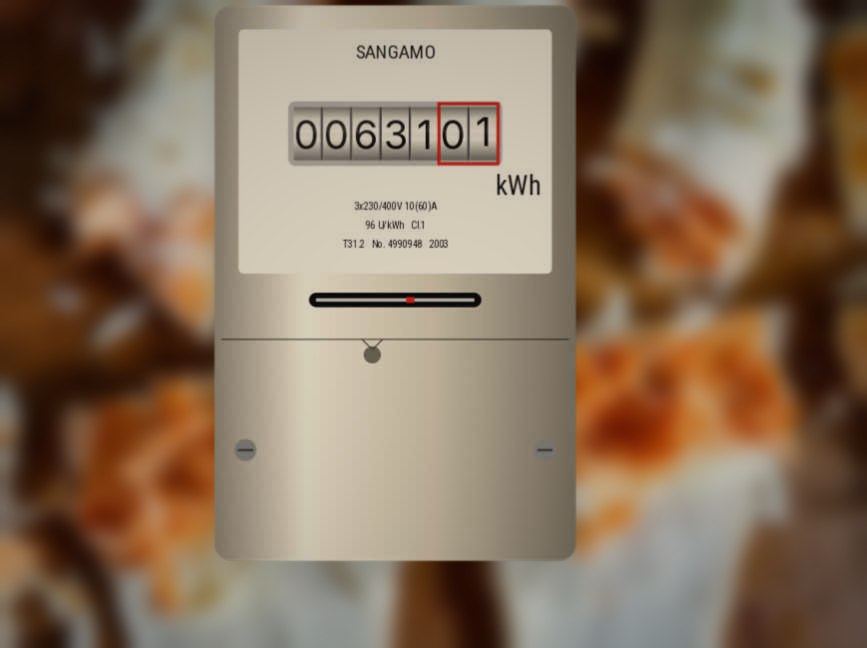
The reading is 631.01 kWh
